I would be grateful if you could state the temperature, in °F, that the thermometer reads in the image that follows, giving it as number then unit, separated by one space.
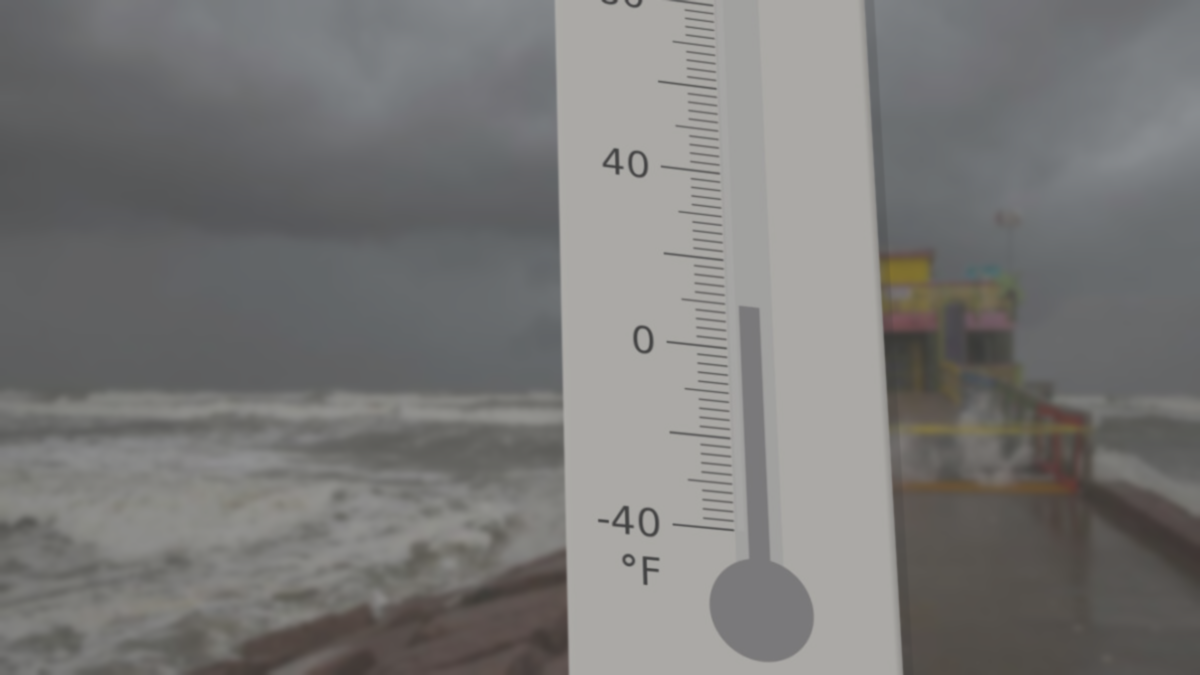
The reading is 10 °F
